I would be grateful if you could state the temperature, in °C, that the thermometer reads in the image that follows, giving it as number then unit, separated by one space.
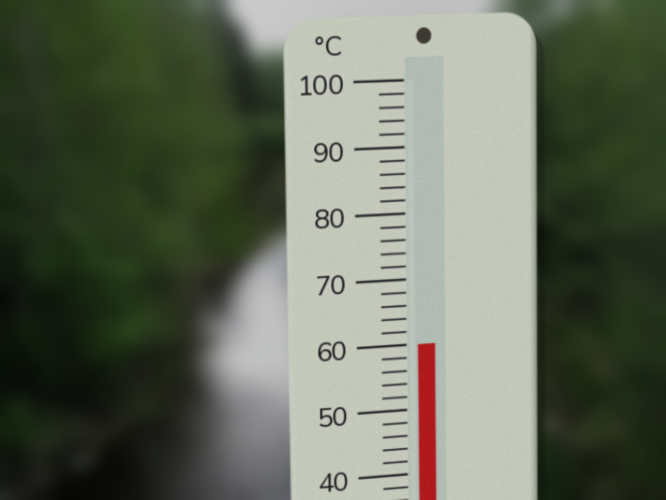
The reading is 60 °C
